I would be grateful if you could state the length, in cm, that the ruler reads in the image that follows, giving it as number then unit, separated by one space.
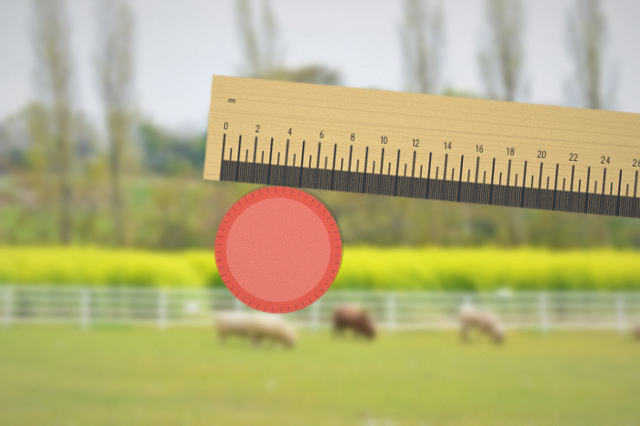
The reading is 8 cm
